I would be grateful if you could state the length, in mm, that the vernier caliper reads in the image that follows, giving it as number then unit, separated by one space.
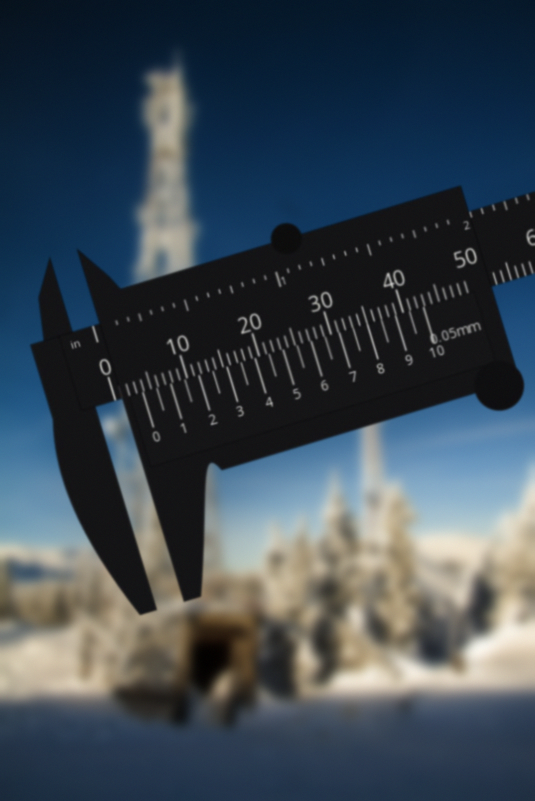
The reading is 3.8 mm
